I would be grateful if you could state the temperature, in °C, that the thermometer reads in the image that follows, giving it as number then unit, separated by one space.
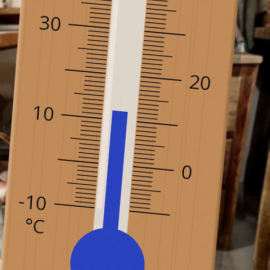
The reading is 12 °C
